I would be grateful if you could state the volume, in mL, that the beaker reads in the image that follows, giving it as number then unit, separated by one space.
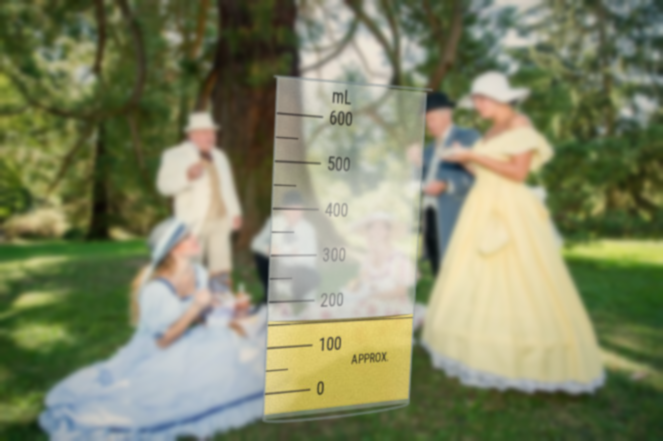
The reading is 150 mL
